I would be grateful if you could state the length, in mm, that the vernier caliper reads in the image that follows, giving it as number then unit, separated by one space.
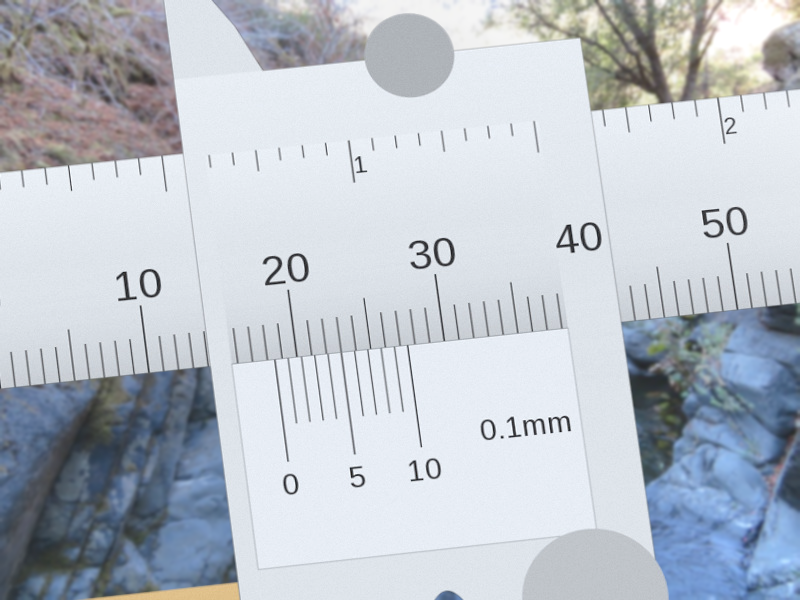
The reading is 18.5 mm
